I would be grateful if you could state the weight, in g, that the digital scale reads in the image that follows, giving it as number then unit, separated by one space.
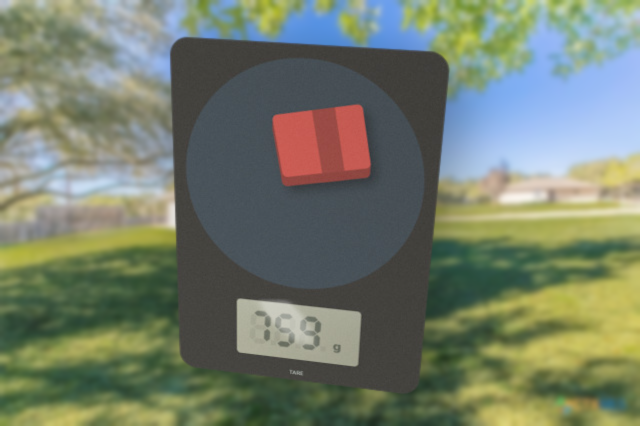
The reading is 759 g
